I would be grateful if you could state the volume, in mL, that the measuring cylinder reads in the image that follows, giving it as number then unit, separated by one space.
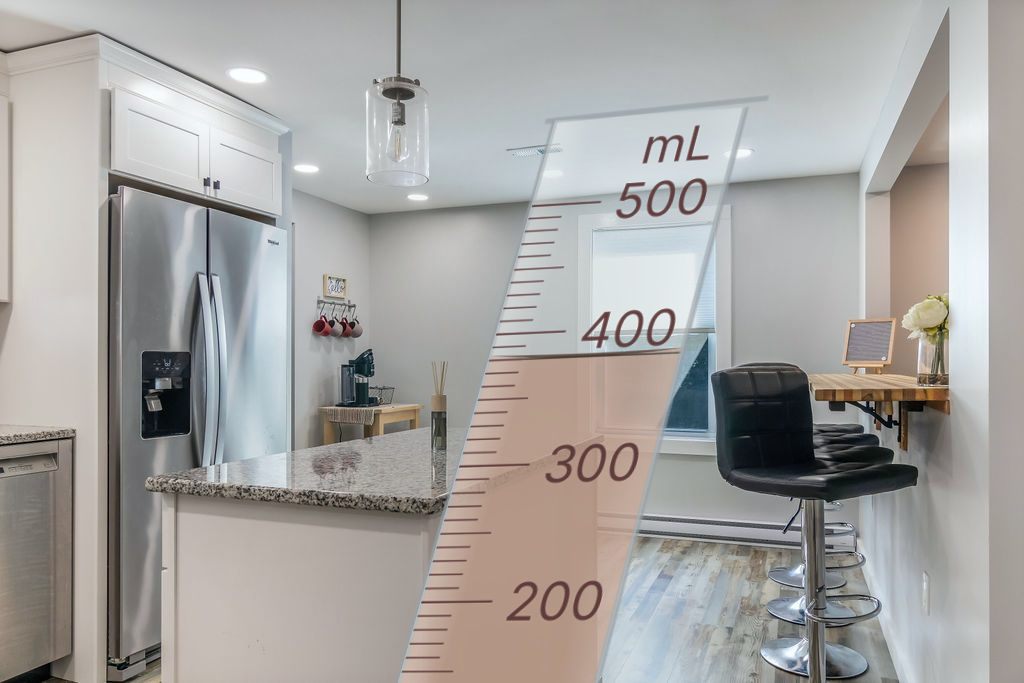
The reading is 380 mL
